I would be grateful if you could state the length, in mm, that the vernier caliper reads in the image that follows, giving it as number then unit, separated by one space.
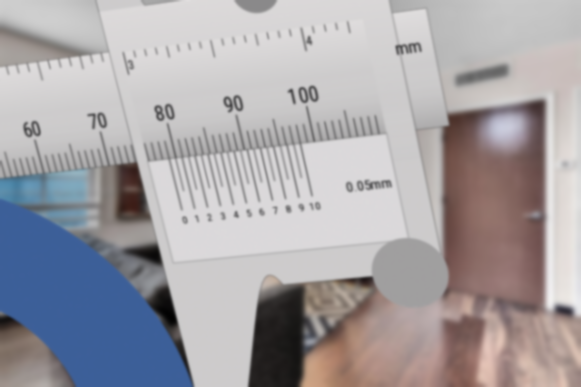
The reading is 79.0 mm
